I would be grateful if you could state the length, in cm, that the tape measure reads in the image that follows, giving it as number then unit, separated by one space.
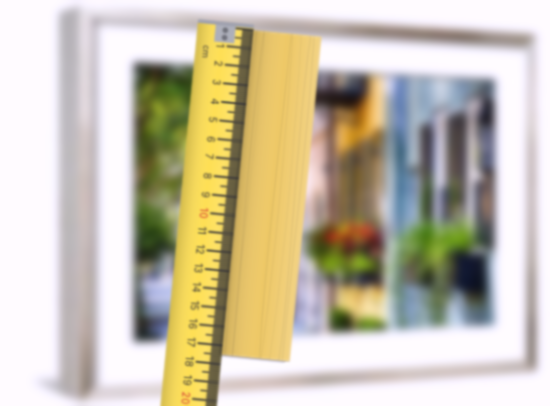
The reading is 17.5 cm
